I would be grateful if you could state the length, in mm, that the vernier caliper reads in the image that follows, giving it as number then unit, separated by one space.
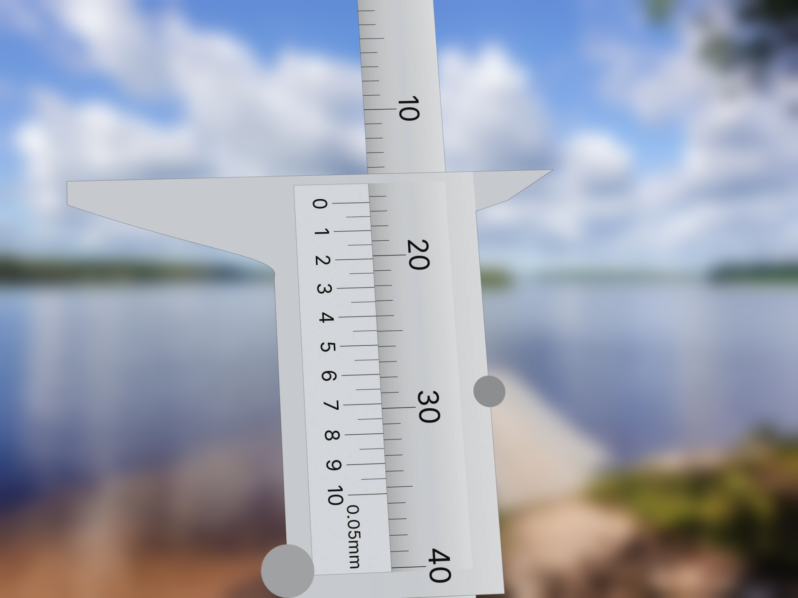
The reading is 16.4 mm
